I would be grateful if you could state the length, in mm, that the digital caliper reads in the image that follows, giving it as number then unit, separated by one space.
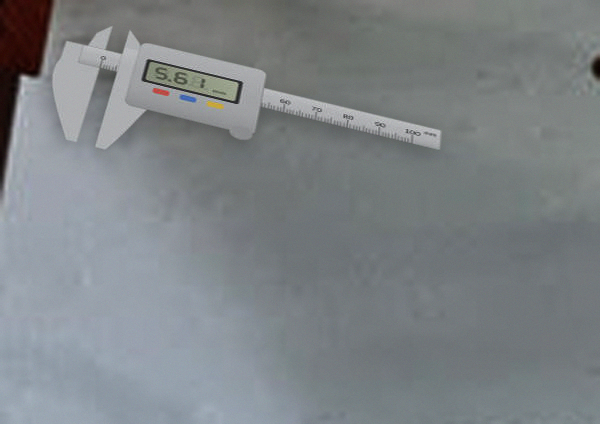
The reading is 5.61 mm
